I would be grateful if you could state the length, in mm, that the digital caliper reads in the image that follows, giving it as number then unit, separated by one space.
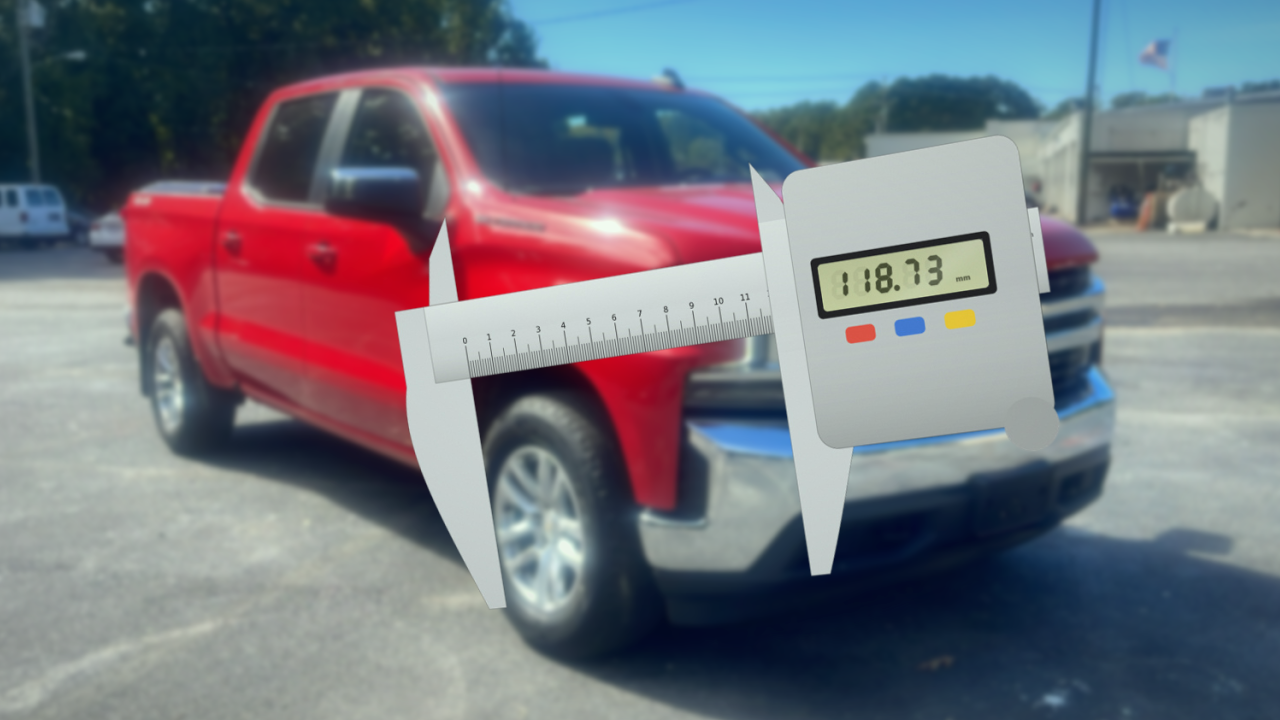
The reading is 118.73 mm
